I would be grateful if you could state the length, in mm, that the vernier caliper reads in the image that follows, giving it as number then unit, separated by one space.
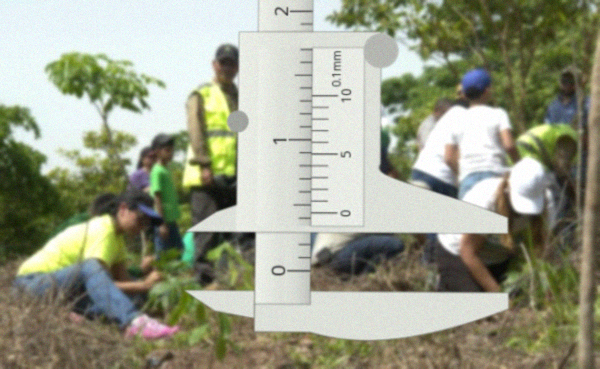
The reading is 4.4 mm
